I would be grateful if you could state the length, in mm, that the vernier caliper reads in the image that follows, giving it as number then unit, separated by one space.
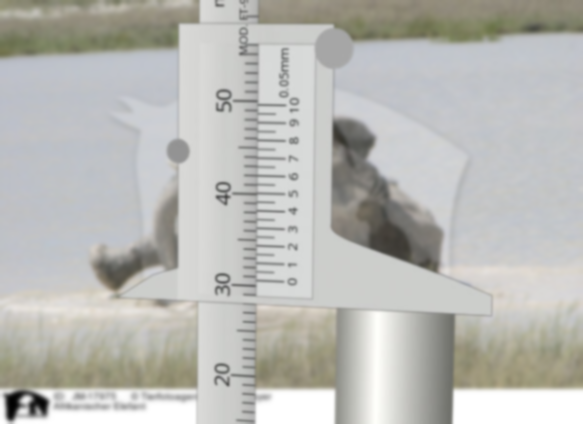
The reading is 30.6 mm
